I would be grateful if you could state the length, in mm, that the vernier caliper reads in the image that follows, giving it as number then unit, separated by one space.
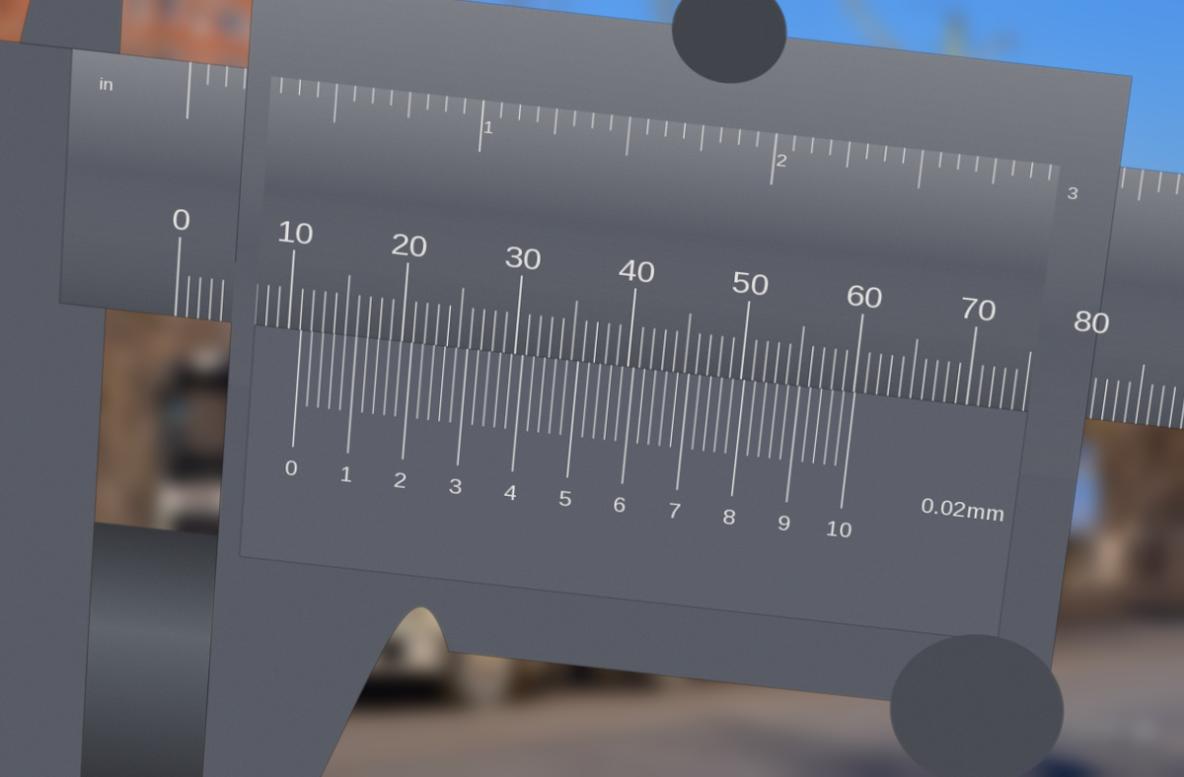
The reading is 11.1 mm
